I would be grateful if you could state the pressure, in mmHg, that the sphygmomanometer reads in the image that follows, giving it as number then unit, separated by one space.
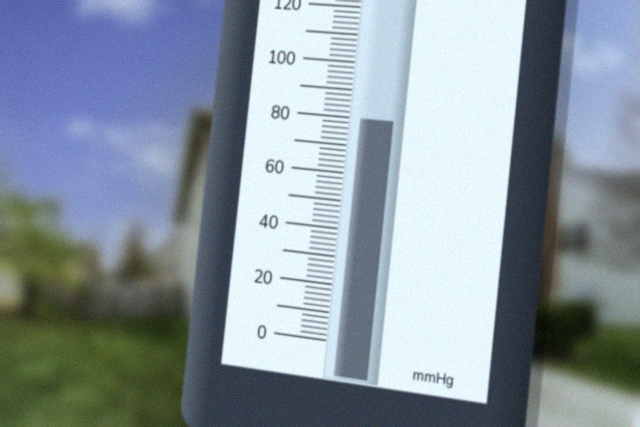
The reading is 80 mmHg
